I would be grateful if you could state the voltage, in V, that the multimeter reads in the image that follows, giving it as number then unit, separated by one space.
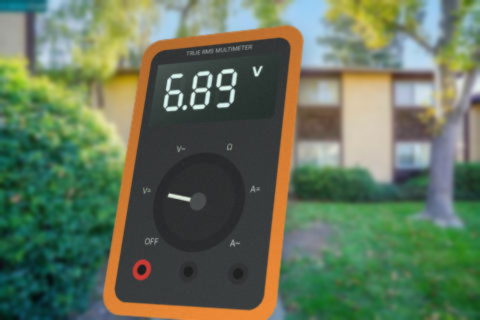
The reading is 6.89 V
